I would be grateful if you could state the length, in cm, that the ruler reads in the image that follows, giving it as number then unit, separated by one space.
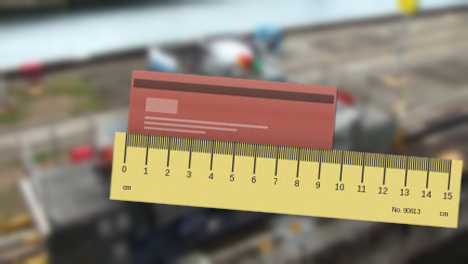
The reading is 9.5 cm
